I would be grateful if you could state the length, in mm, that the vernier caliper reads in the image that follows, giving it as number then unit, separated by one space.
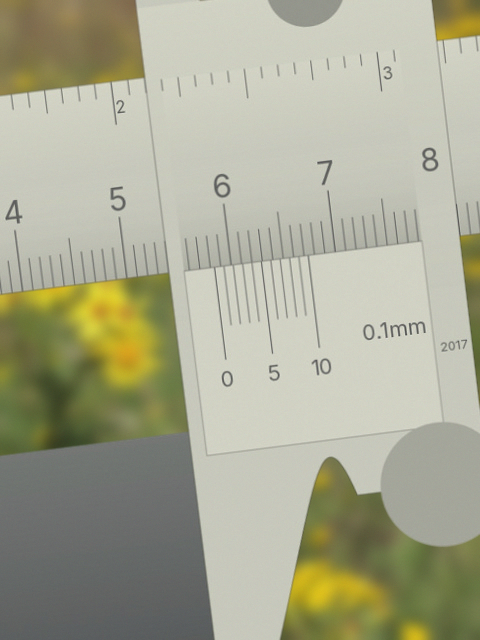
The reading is 58.4 mm
